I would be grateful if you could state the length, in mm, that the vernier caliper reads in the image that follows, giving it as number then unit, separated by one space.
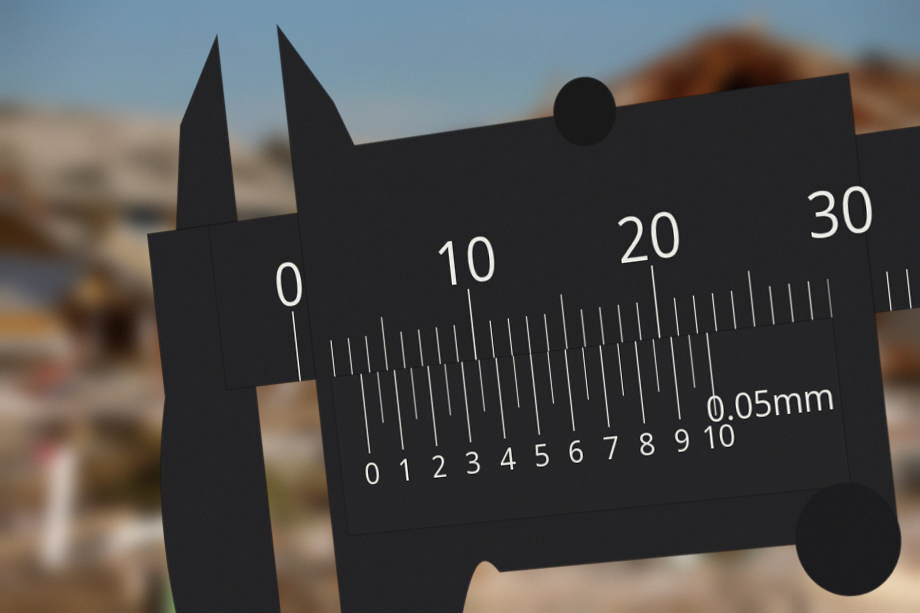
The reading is 3.5 mm
